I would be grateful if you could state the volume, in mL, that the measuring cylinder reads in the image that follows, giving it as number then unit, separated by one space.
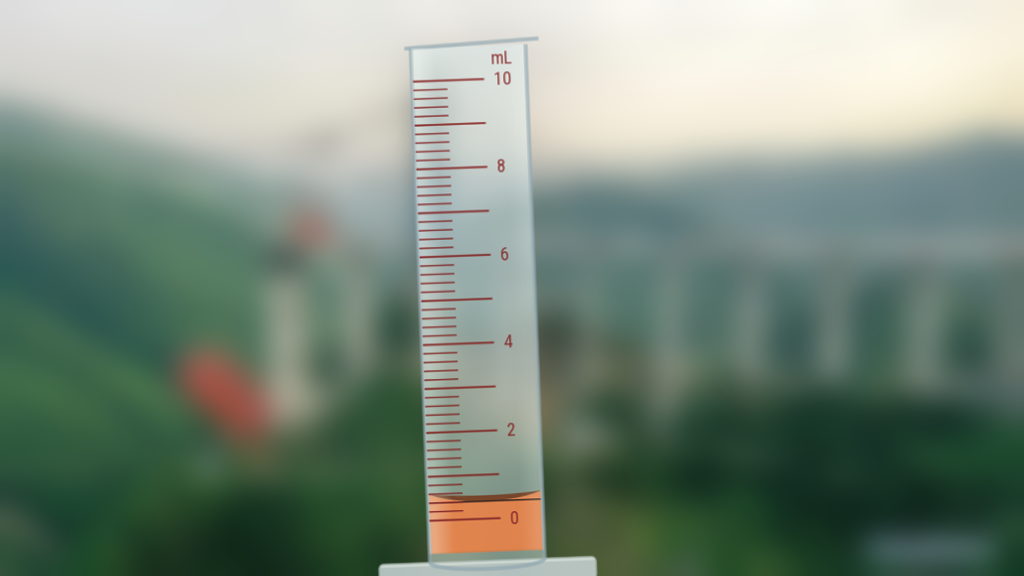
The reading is 0.4 mL
